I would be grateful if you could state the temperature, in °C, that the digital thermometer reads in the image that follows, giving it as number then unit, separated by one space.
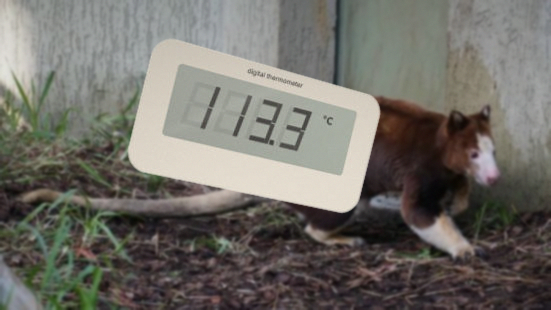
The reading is 113.3 °C
